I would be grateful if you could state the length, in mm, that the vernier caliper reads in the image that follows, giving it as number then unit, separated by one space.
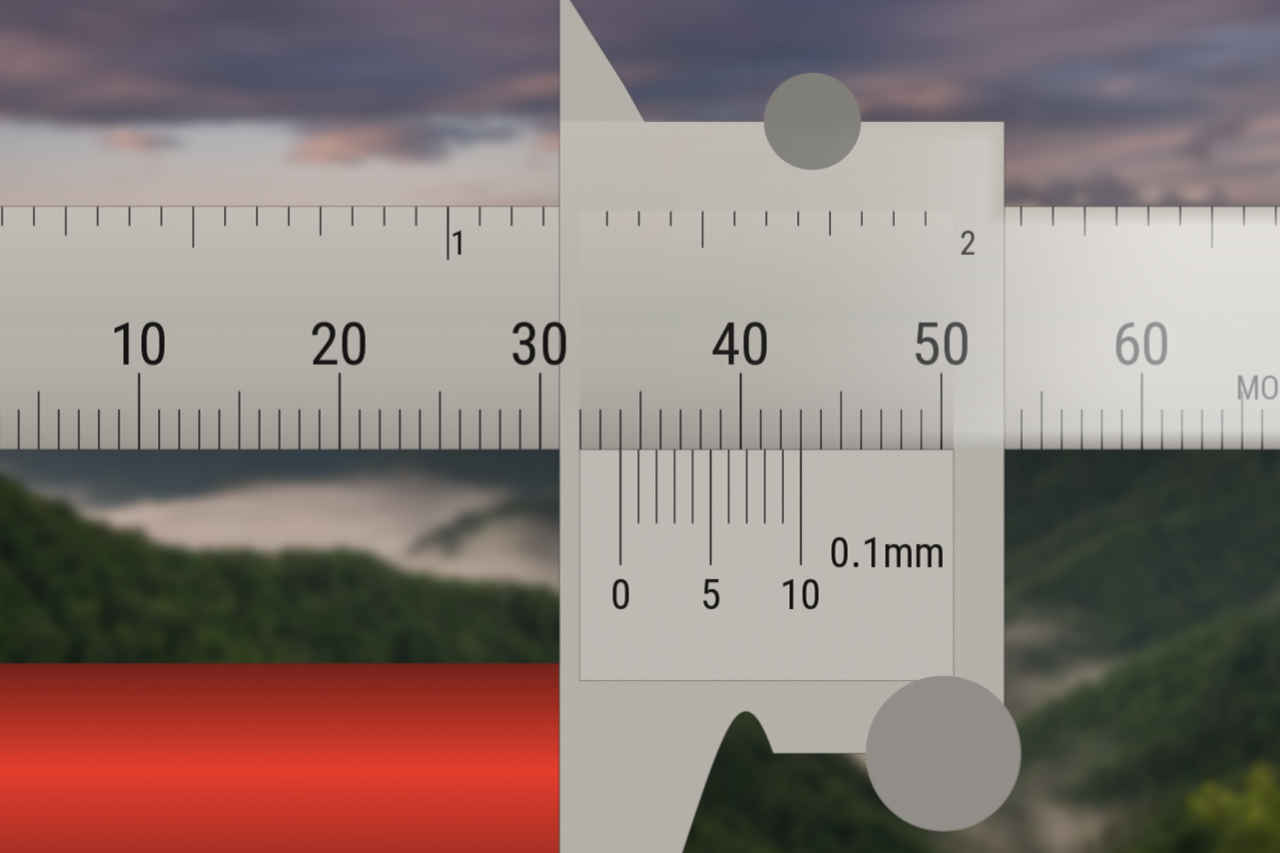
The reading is 34.0 mm
